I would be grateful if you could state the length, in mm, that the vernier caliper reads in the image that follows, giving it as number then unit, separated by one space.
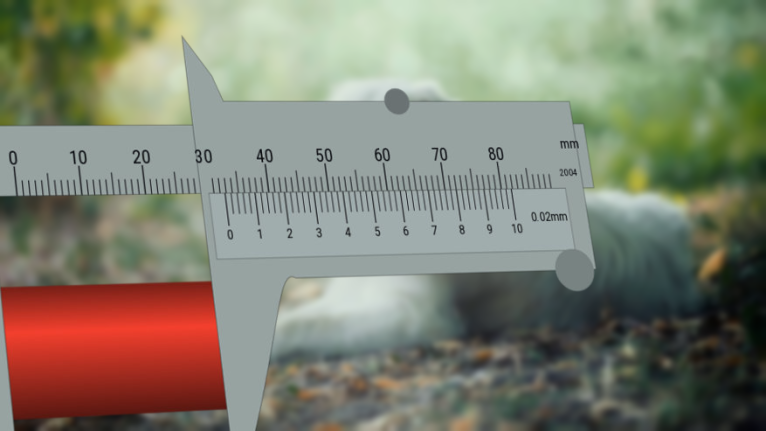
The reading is 32.8 mm
